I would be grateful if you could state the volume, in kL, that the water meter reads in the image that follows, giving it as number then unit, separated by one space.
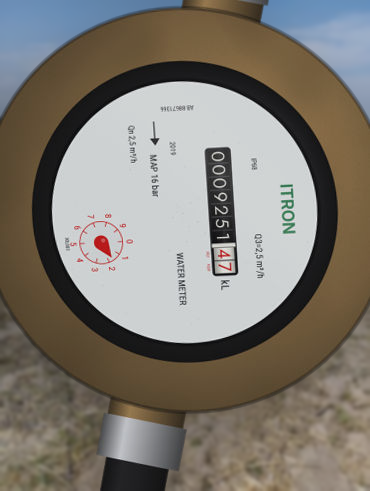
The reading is 9251.471 kL
